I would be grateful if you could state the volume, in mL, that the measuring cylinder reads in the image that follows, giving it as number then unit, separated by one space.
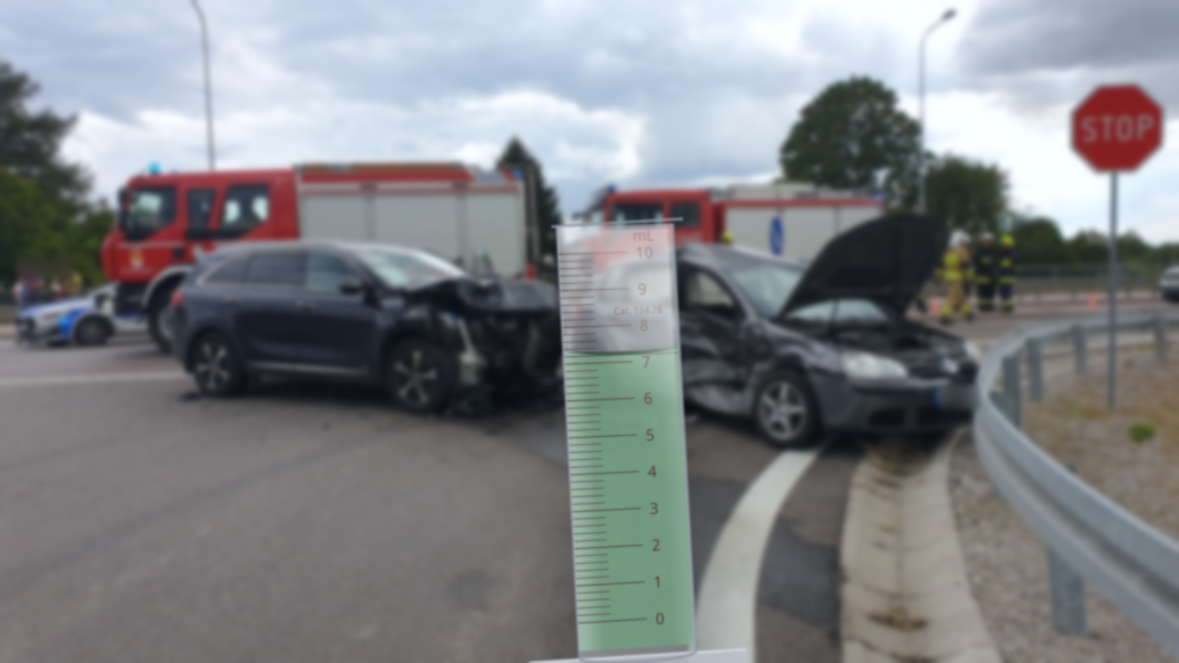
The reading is 7.2 mL
